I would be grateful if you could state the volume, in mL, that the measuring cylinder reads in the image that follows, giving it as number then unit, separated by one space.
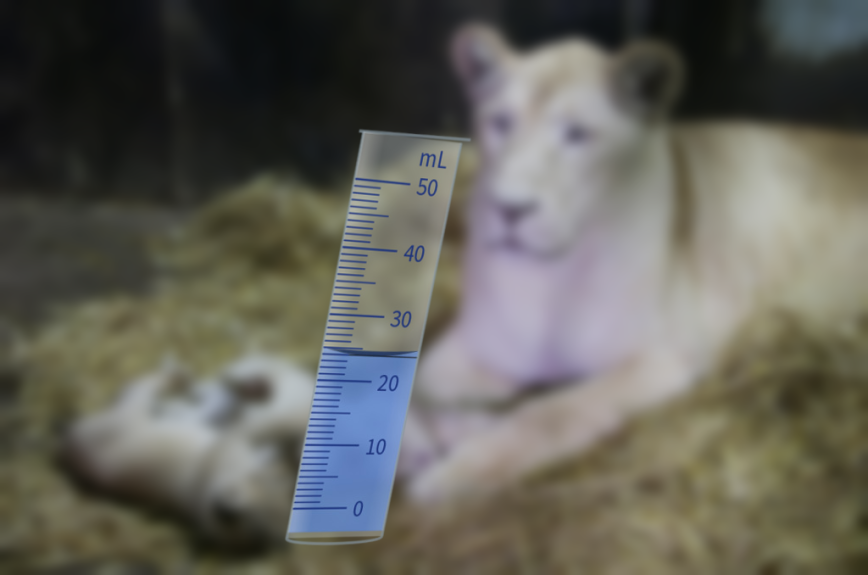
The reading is 24 mL
